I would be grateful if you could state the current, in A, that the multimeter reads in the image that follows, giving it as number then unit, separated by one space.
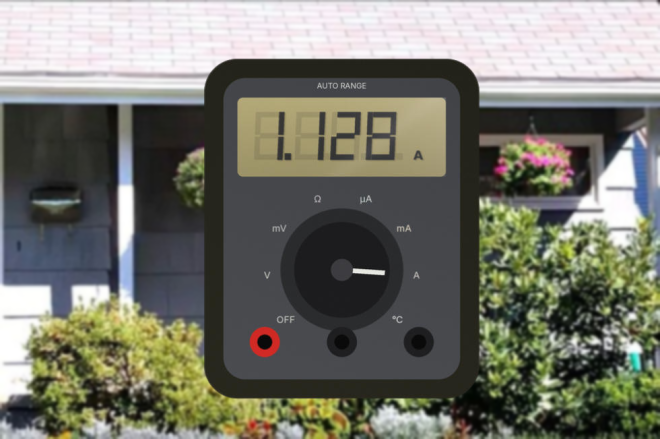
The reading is 1.128 A
